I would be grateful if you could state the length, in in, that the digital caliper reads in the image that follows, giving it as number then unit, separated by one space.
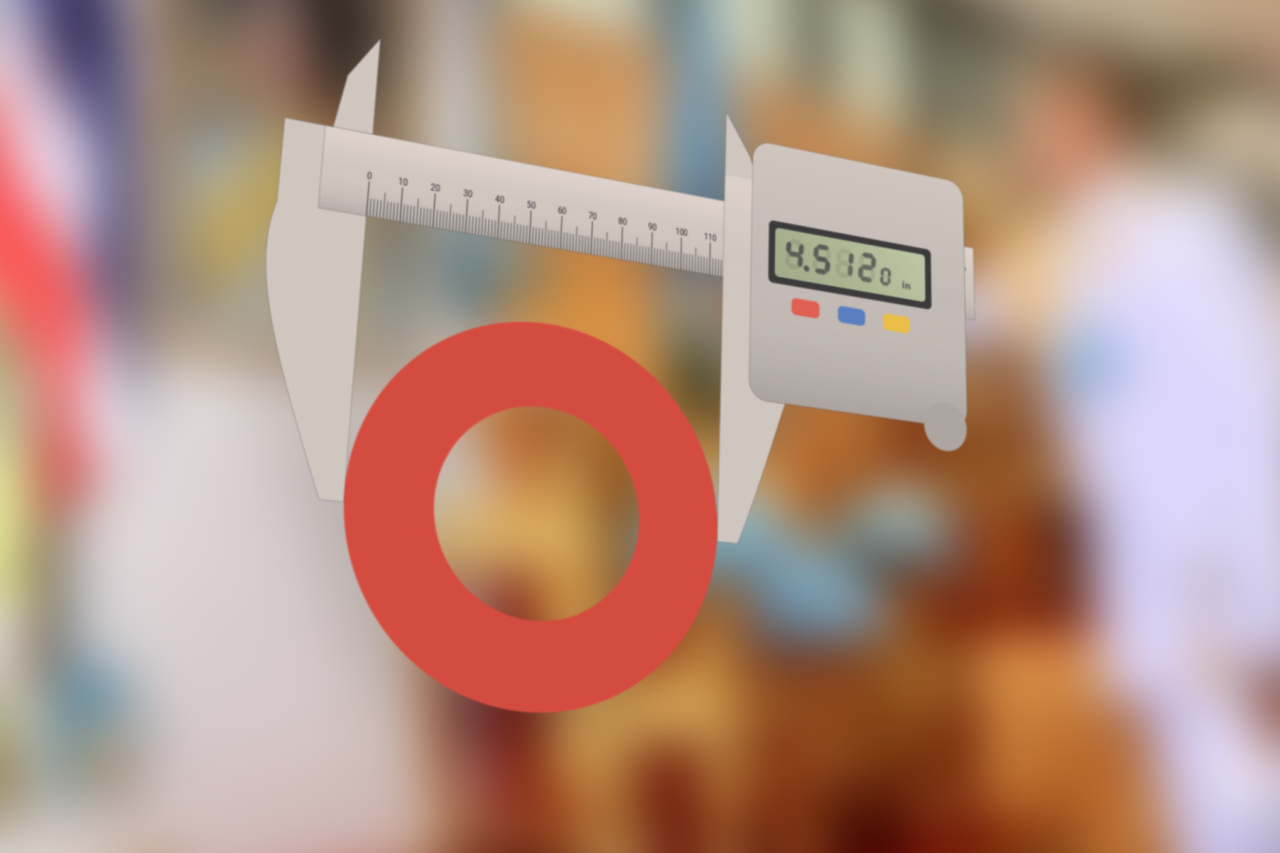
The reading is 4.5120 in
